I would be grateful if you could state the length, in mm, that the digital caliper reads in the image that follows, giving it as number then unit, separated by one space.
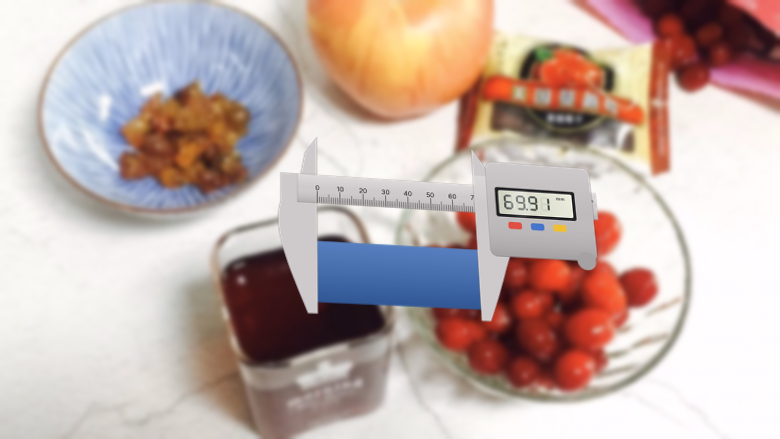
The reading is 69.91 mm
